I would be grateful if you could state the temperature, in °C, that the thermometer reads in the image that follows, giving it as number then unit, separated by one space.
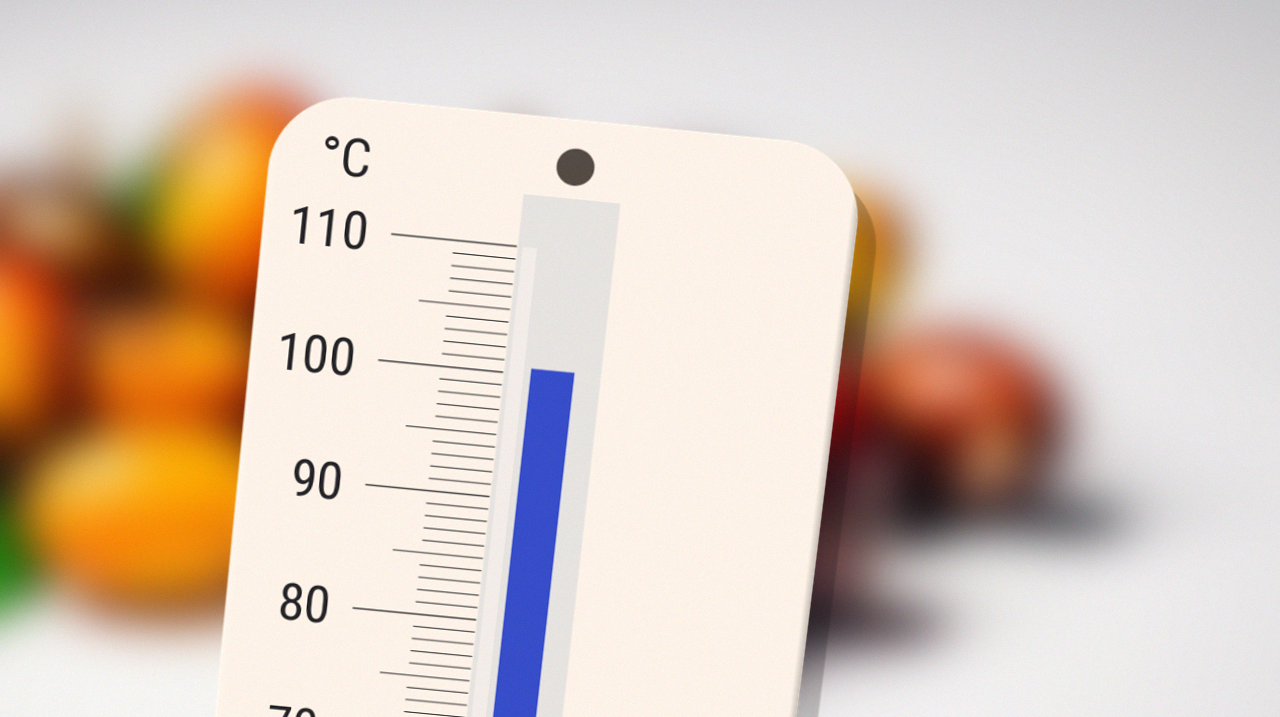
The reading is 100.5 °C
